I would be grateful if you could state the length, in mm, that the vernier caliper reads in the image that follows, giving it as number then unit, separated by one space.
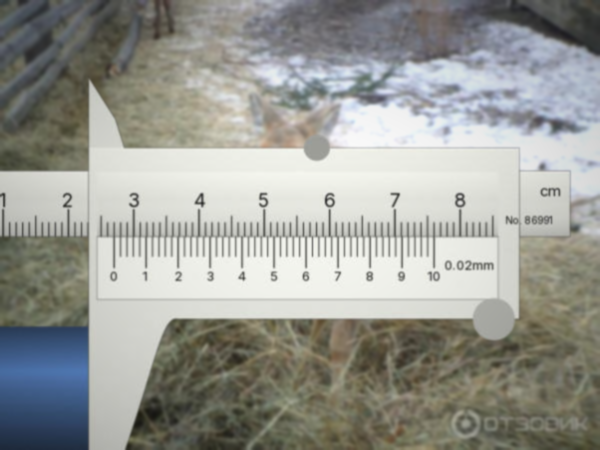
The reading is 27.0 mm
